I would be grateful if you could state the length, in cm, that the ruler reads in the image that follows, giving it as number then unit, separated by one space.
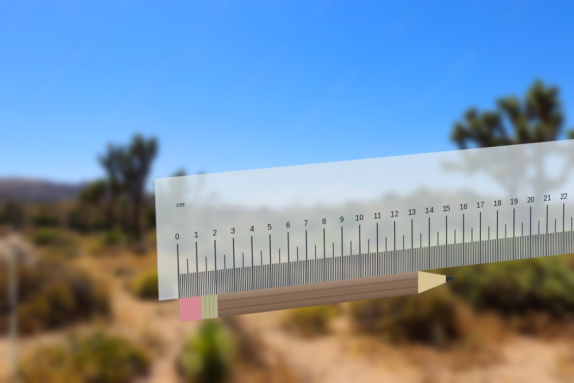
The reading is 15.5 cm
